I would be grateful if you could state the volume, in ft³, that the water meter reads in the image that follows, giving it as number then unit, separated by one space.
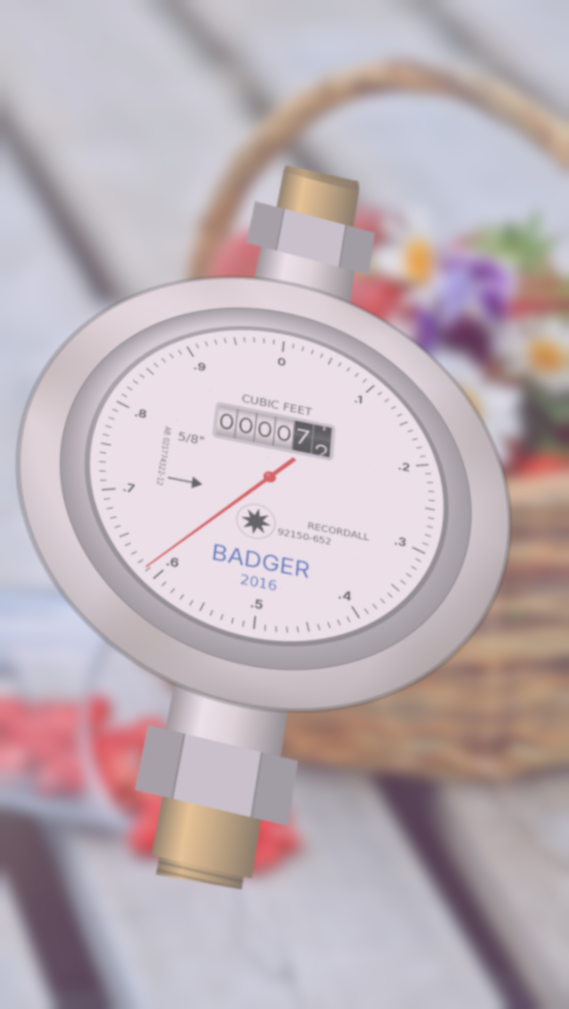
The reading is 71.61 ft³
